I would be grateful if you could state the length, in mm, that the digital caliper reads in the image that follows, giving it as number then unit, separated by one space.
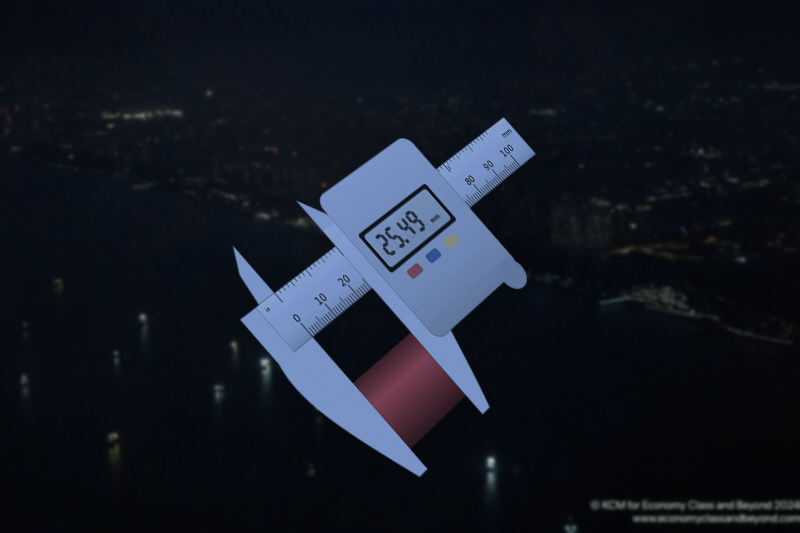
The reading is 25.49 mm
